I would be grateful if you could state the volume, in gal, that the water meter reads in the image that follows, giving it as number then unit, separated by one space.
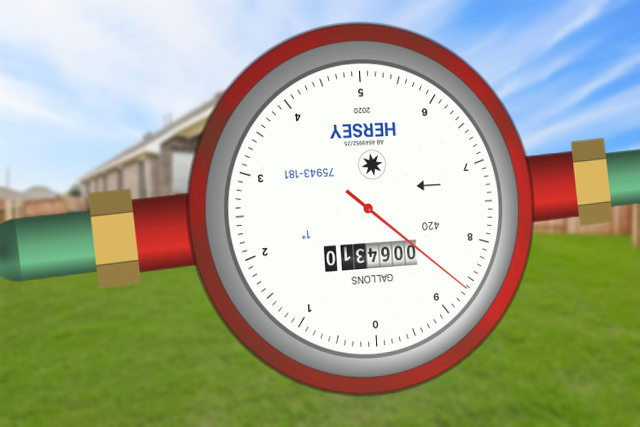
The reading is 64308.6 gal
